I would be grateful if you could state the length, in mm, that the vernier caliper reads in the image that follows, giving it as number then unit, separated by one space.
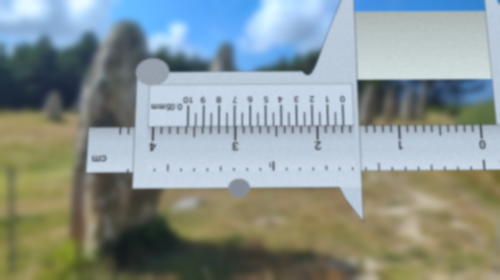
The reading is 16.8 mm
